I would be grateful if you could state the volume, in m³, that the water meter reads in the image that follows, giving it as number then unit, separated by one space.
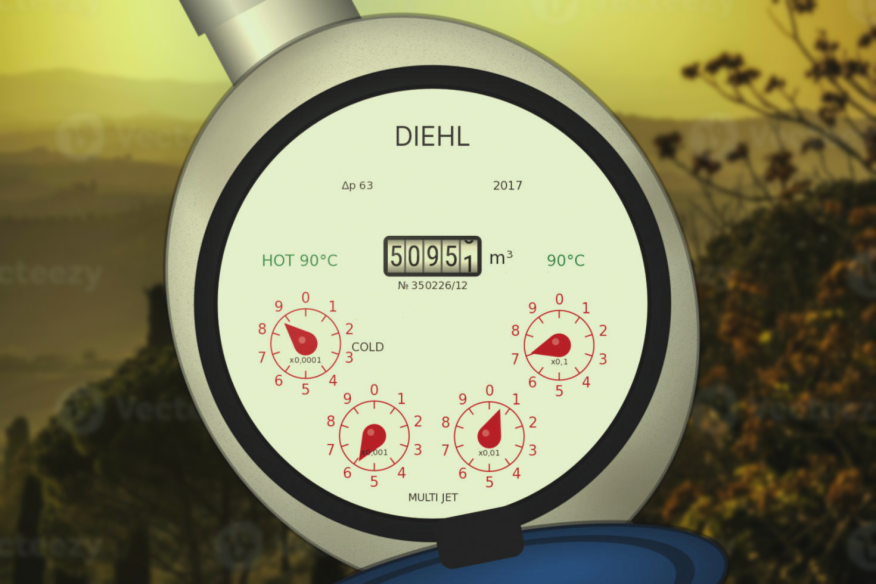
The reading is 50950.7058 m³
